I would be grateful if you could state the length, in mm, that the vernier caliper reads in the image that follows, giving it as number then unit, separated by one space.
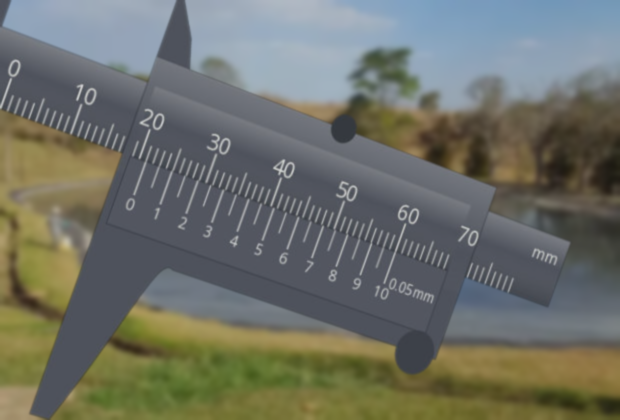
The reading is 21.0 mm
